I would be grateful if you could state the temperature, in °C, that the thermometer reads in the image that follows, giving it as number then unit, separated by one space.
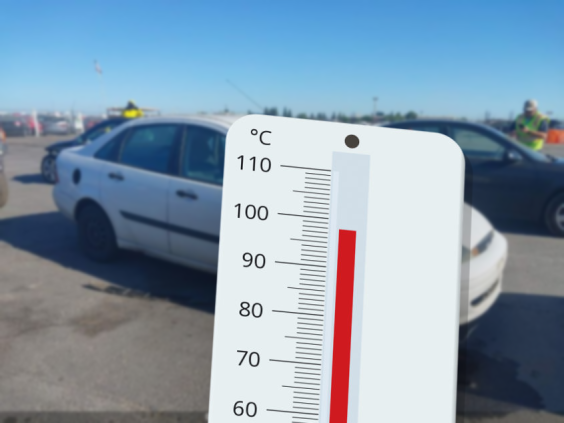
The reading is 98 °C
